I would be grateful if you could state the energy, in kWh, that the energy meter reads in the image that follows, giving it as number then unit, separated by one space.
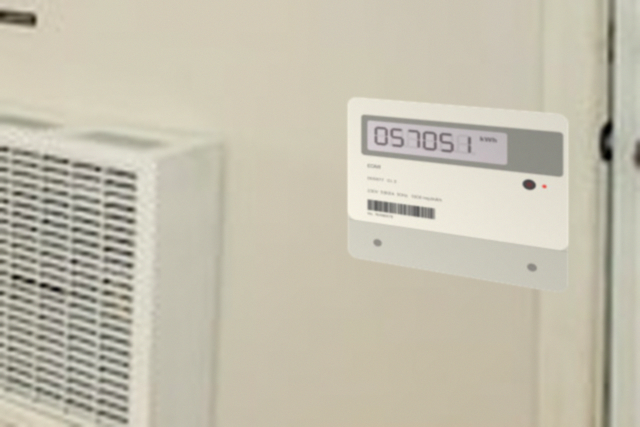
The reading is 57051 kWh
